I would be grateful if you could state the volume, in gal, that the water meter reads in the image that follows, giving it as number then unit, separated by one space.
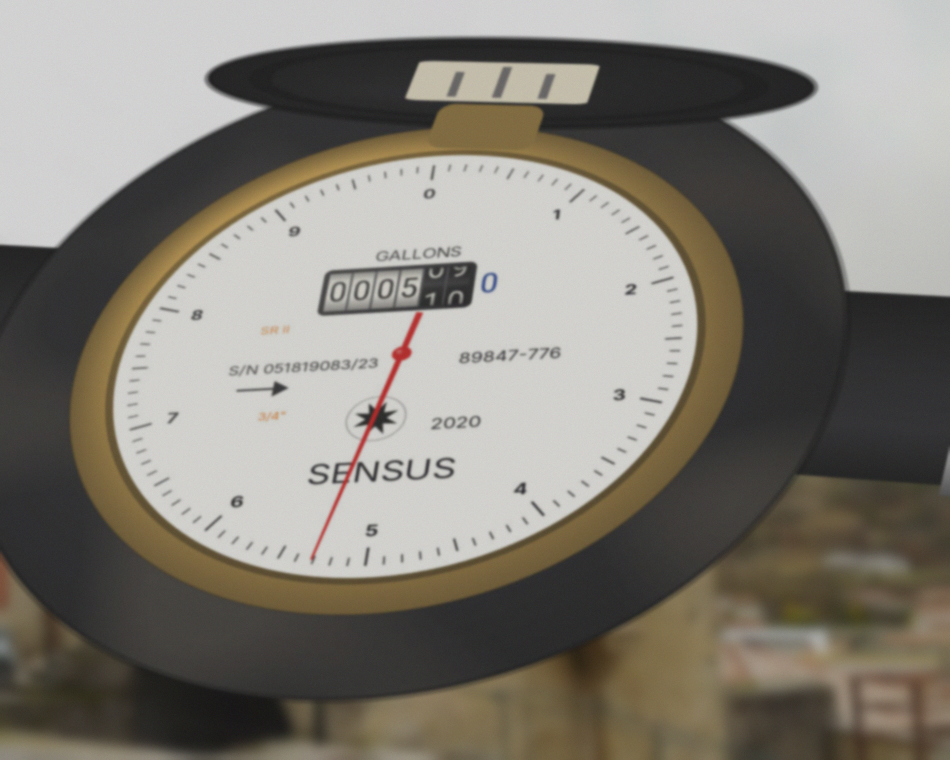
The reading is 5095.3 gal
